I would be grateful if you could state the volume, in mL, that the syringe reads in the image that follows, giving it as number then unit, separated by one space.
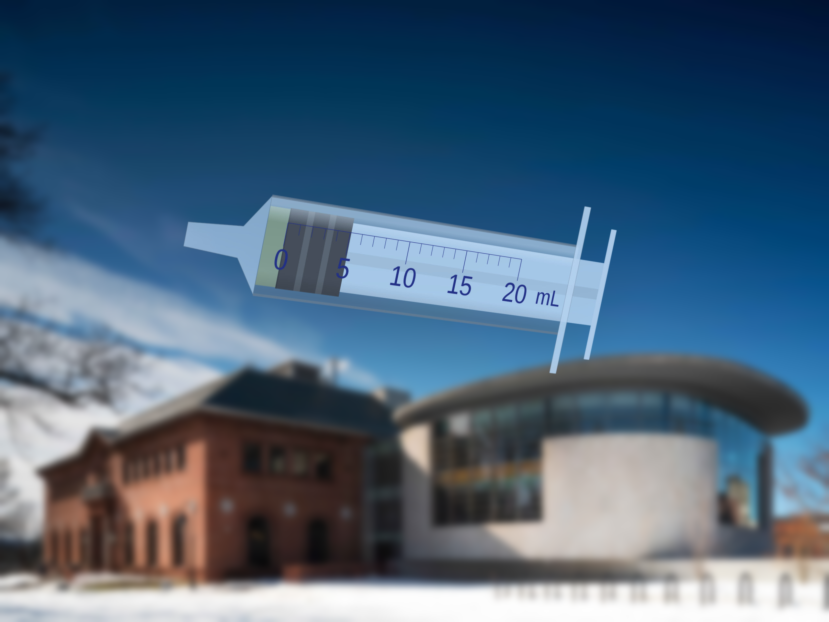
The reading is 0 mL
